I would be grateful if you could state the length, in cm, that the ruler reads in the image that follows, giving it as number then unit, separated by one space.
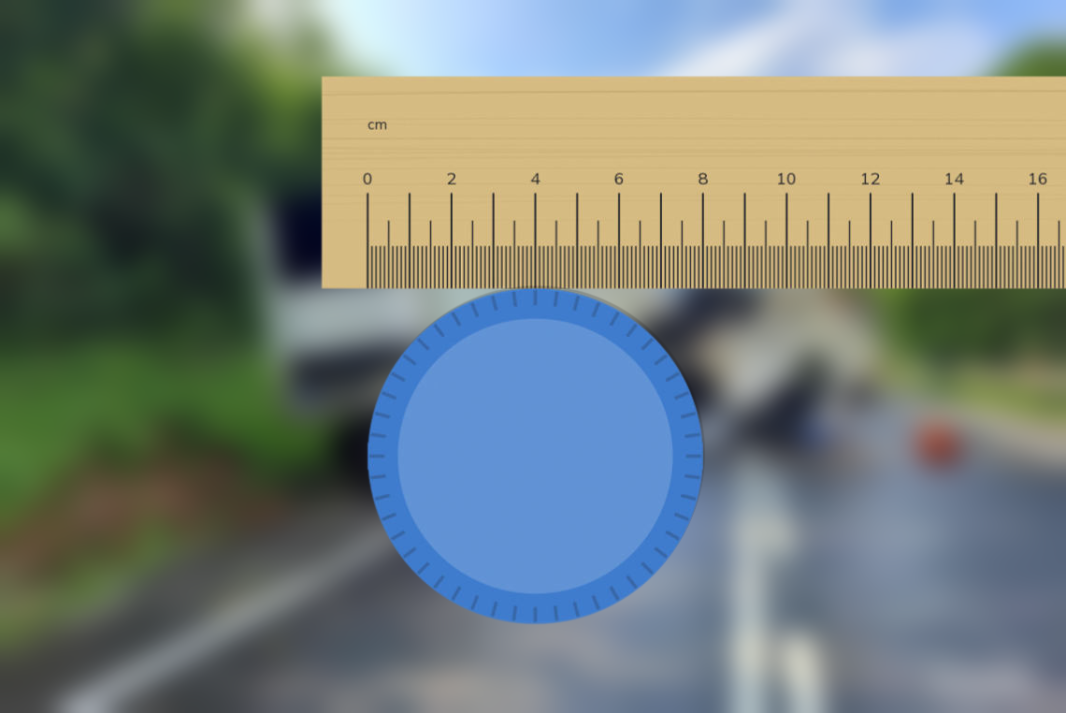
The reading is 8 cm
